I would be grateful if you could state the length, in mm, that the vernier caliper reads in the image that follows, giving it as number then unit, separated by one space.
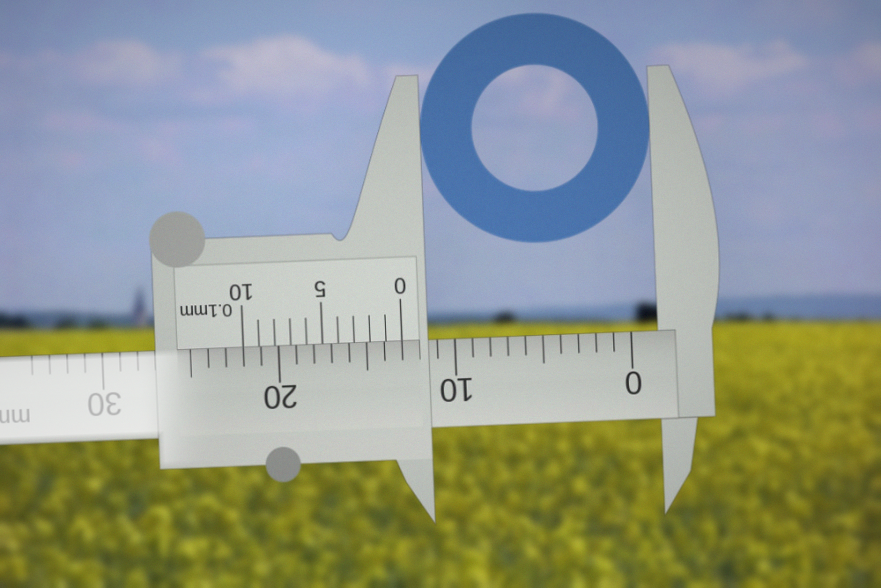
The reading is 13.0 mm
